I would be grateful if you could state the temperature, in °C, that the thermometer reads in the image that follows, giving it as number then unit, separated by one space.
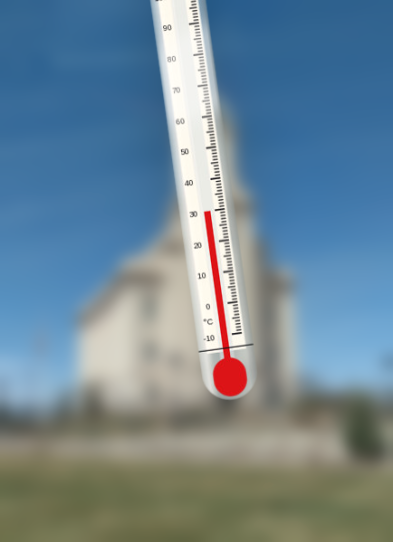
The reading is 30 °C
